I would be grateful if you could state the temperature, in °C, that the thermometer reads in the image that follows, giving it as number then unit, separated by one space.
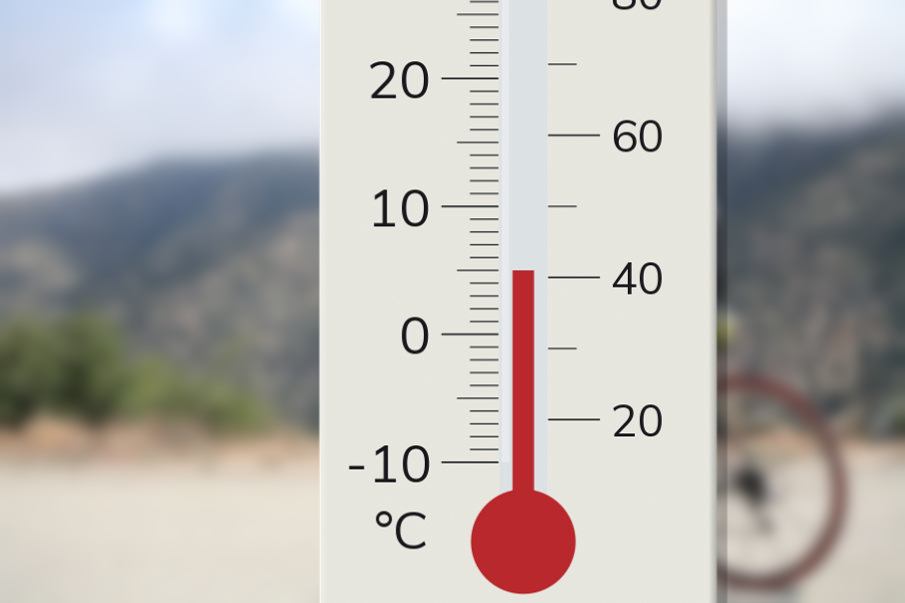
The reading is 5 °C
